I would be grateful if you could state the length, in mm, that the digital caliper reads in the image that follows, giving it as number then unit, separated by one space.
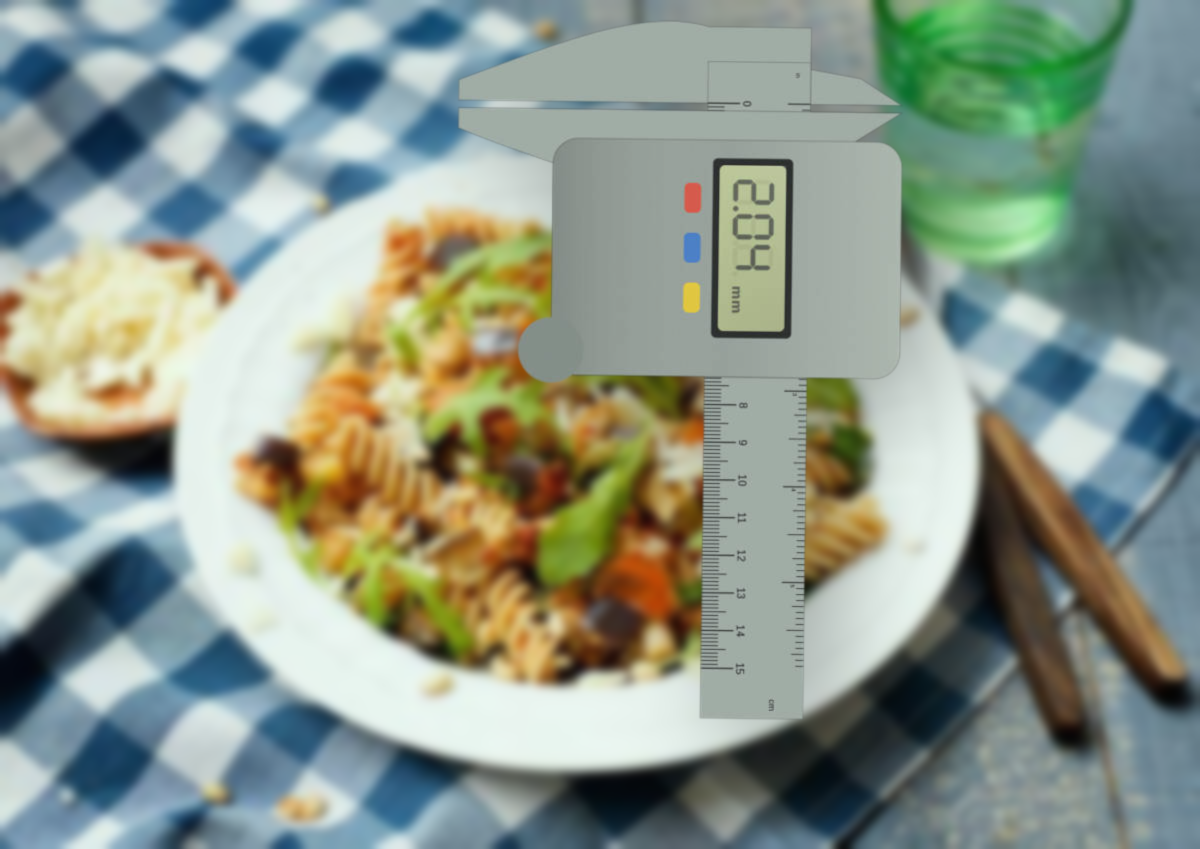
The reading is 2.04 mm
